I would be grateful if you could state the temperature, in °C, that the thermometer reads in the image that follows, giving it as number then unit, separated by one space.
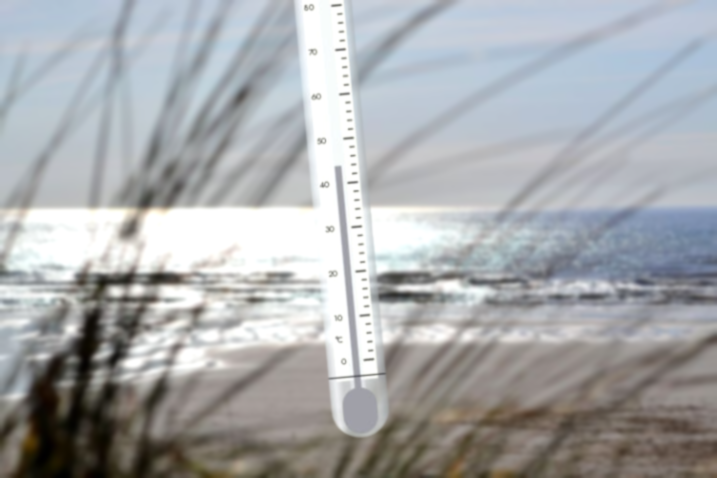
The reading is 44 °C
